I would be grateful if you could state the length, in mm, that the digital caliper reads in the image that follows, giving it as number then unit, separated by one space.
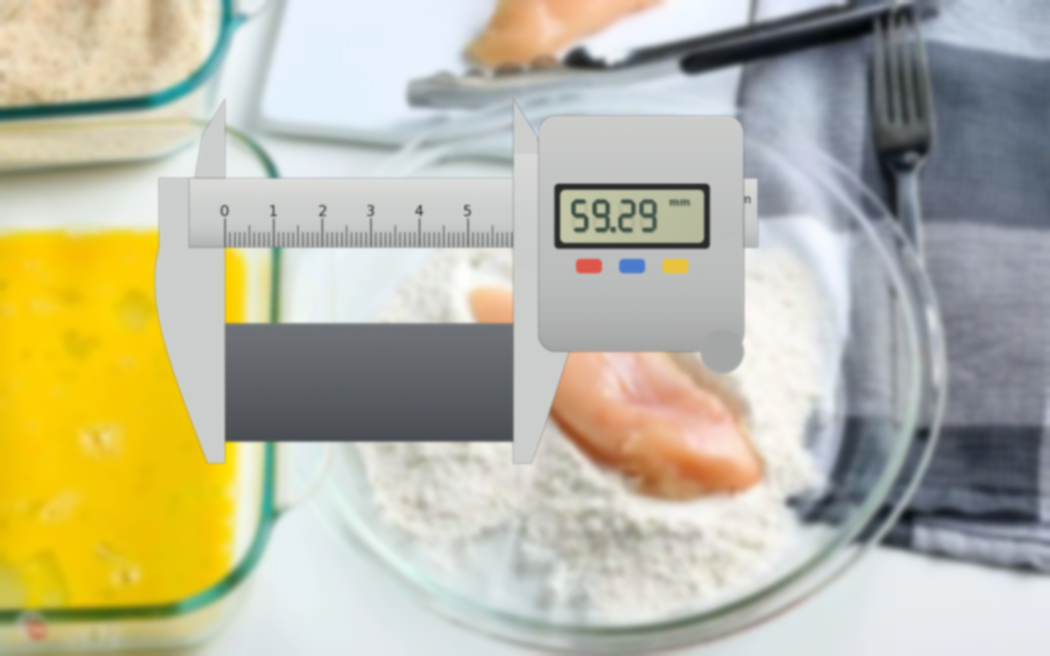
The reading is 59.29 mm
